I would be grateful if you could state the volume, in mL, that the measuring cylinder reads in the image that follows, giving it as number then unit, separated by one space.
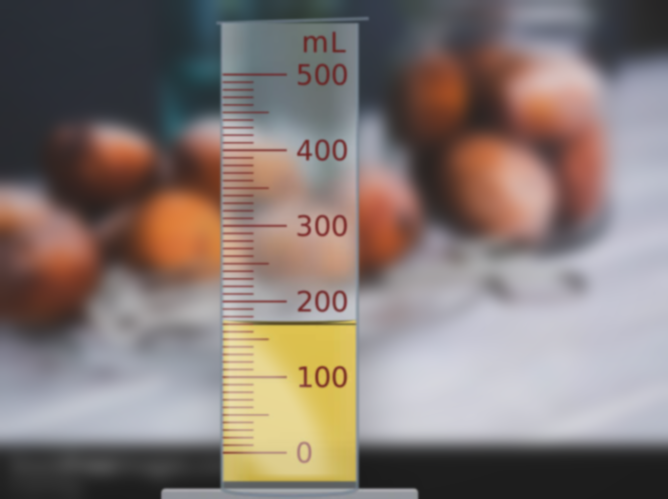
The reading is 170 mL
